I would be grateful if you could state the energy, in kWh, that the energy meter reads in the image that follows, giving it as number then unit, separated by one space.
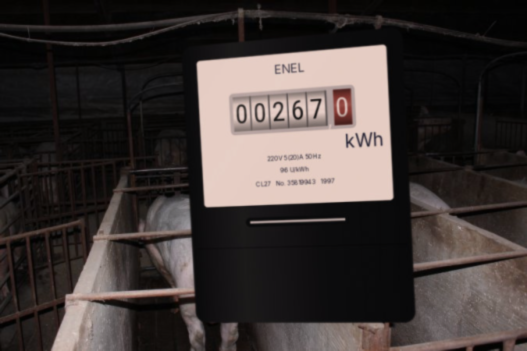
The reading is 267.0 kWh
